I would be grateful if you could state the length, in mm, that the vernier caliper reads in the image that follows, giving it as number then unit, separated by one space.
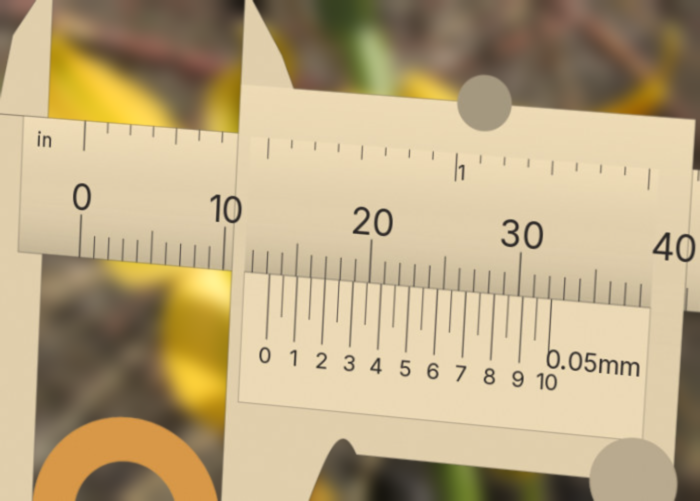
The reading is 13.2 mm
